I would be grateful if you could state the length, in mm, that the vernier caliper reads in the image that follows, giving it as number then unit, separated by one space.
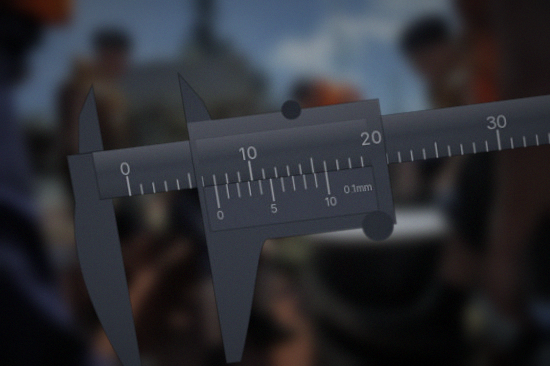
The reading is 7.0 mm
